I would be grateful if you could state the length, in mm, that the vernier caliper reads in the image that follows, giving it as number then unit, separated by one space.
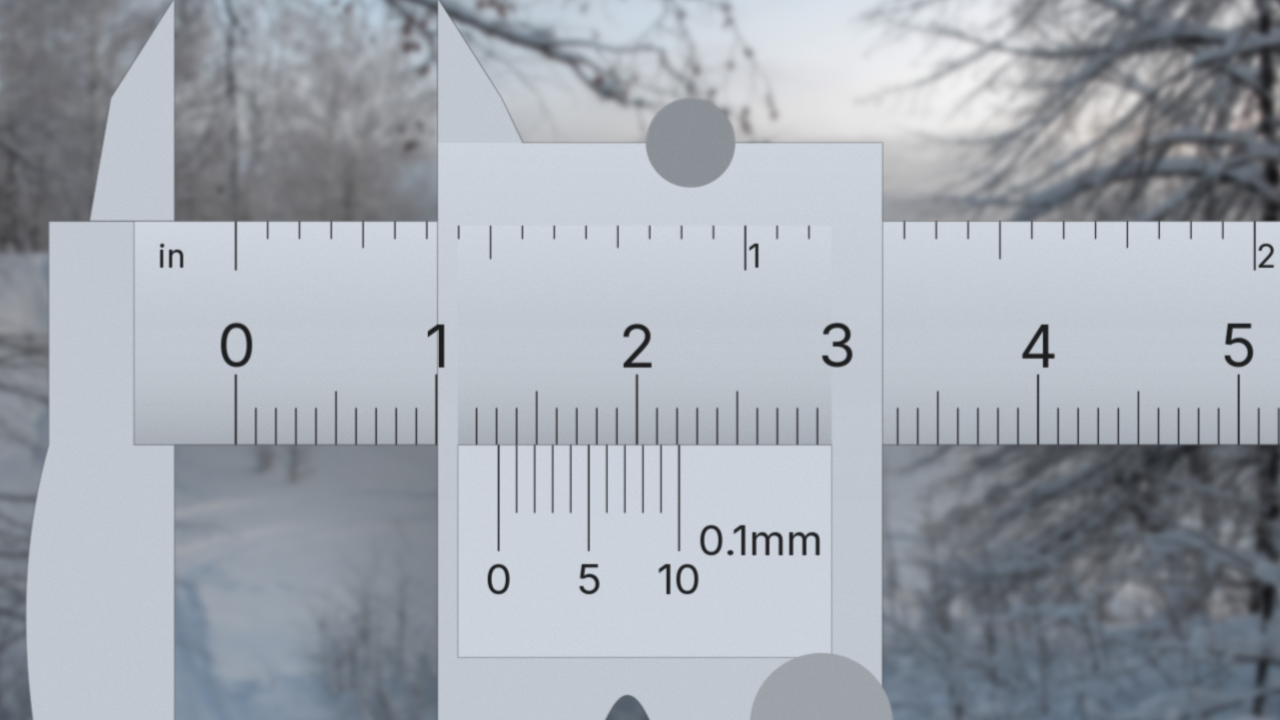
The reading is 13.1 mm
